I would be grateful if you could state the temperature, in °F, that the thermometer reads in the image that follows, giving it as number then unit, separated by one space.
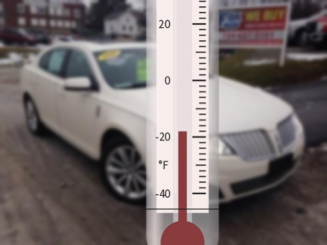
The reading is -18 °F
